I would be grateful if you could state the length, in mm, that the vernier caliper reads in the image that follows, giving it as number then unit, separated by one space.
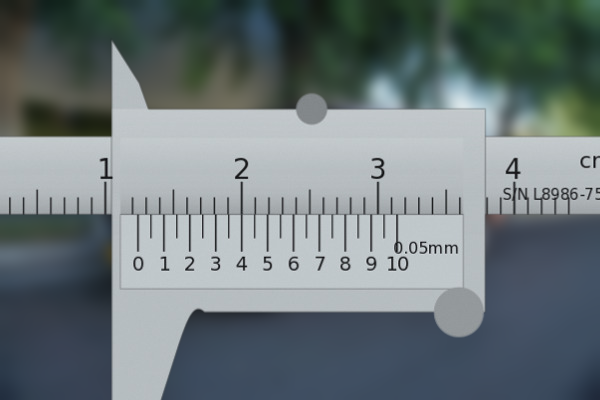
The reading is 12.4 mm
